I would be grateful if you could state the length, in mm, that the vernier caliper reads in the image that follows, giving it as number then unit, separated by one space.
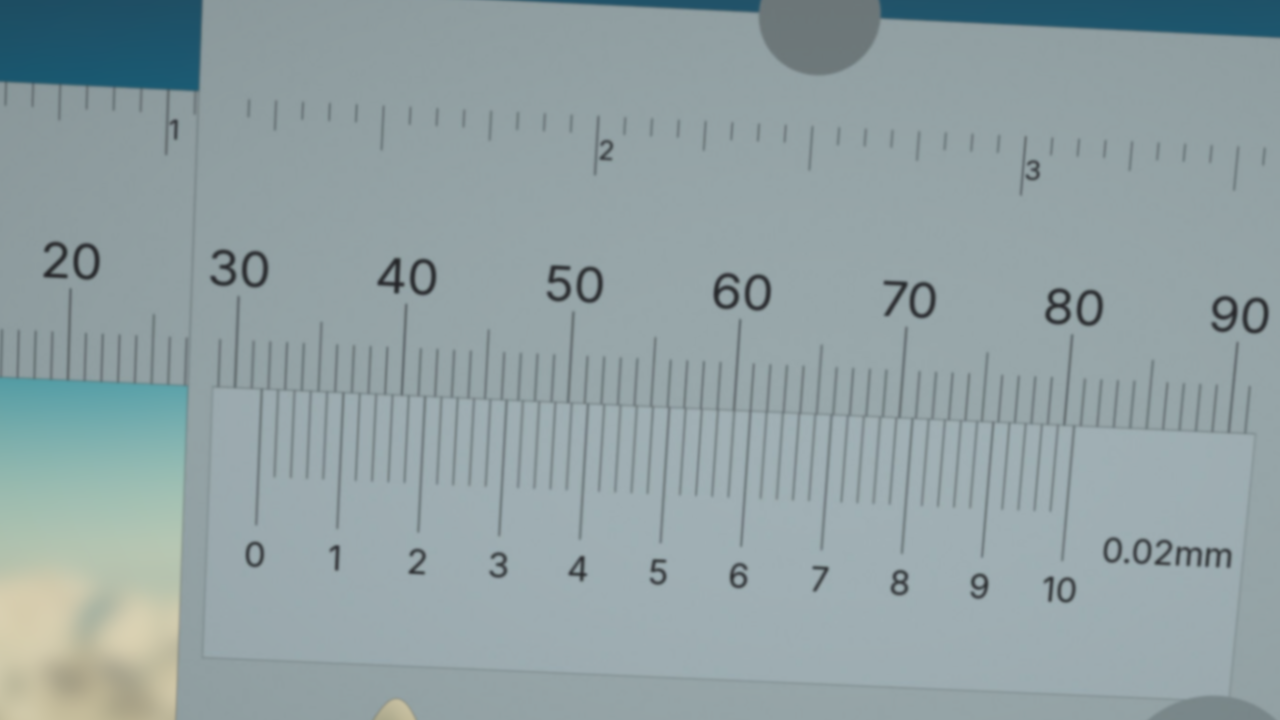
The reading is 31.6 mm
